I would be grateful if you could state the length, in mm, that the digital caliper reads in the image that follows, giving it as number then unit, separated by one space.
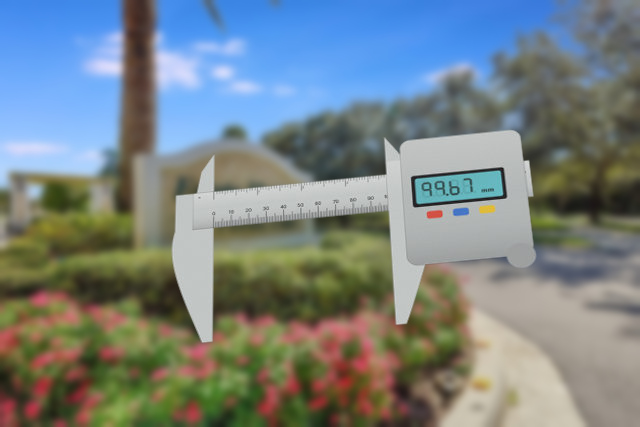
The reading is 99.67 mm
